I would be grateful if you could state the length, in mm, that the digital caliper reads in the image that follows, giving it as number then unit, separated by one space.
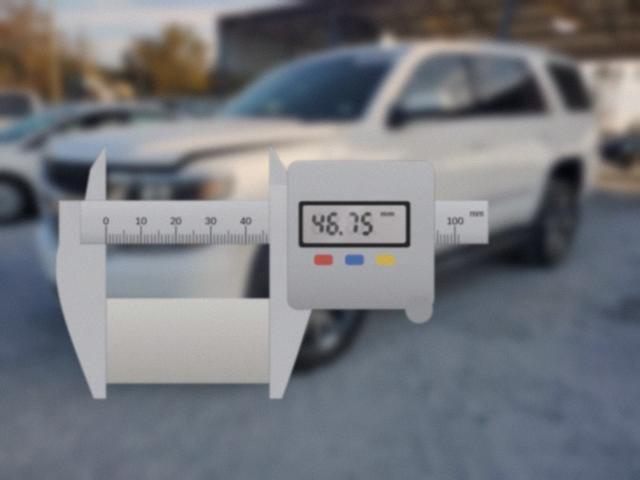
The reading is 46.75 mm
